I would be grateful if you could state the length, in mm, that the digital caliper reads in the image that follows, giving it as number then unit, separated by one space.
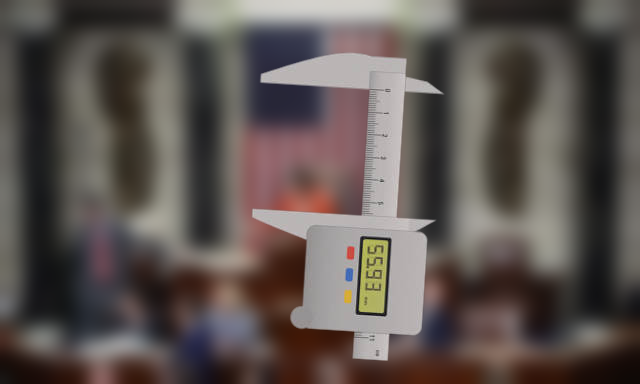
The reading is 55.93 mm
